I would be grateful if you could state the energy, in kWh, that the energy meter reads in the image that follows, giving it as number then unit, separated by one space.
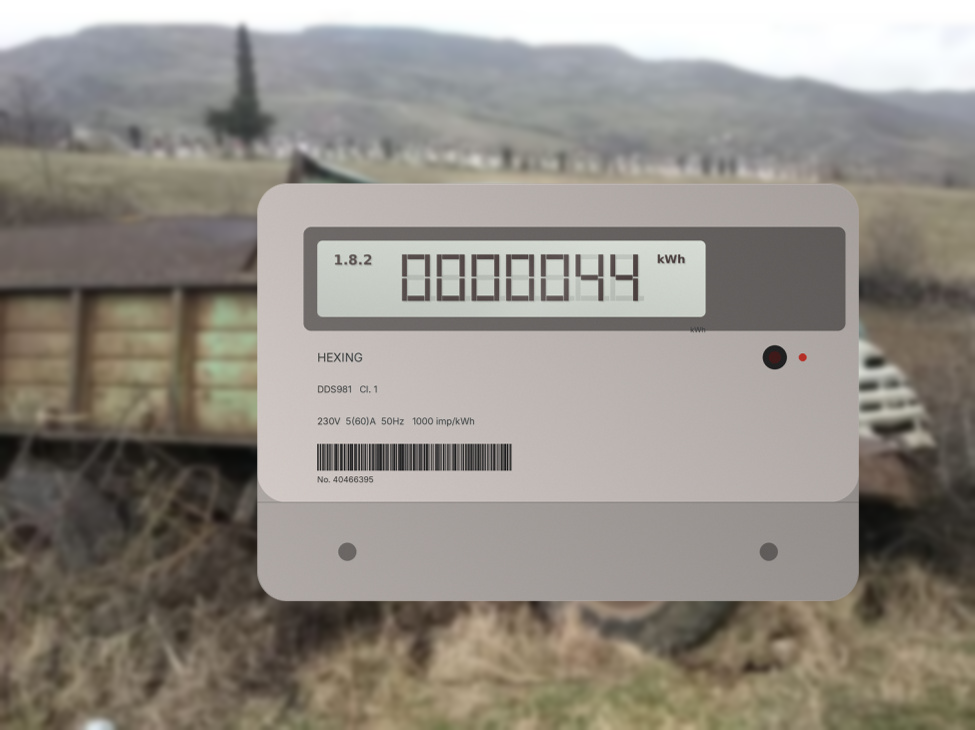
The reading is 44 kWh
